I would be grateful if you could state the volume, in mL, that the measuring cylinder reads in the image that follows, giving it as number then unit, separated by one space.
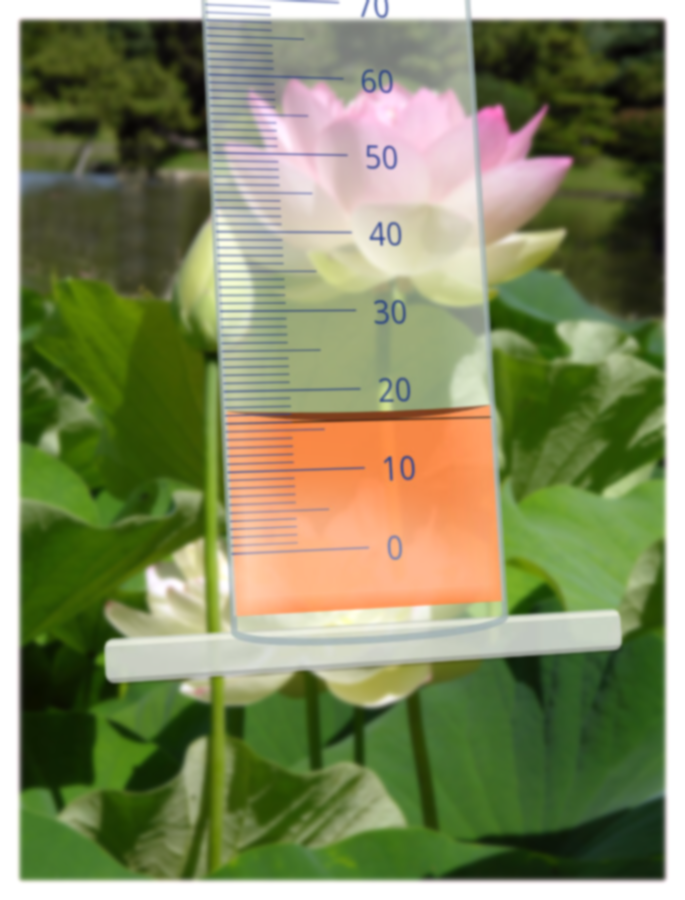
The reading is 16 mL
